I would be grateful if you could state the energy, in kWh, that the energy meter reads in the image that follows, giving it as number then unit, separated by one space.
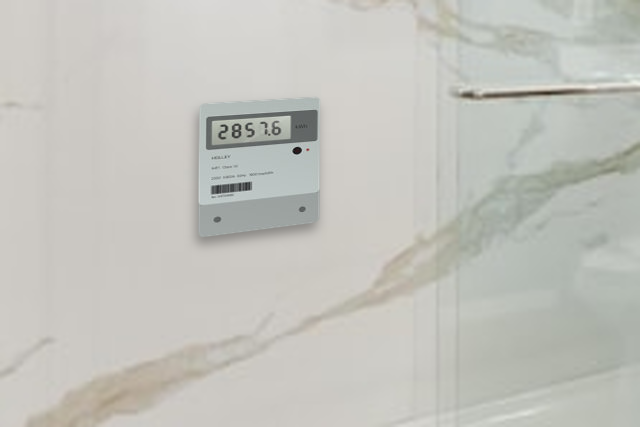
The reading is 2857.6 kWh
